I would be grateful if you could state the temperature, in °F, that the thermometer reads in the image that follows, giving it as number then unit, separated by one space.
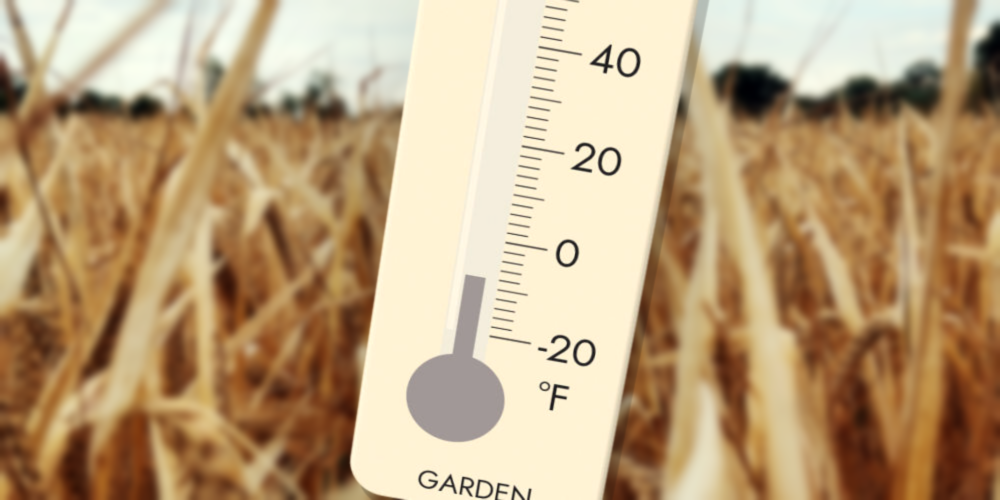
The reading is -8 °F
